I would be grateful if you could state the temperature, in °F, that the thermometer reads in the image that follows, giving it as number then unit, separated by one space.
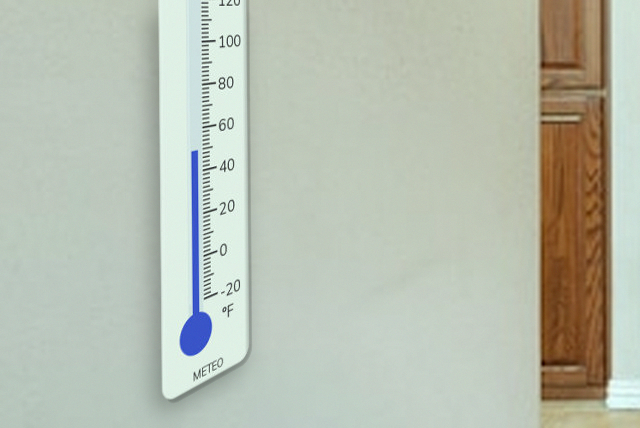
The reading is 50 °F
